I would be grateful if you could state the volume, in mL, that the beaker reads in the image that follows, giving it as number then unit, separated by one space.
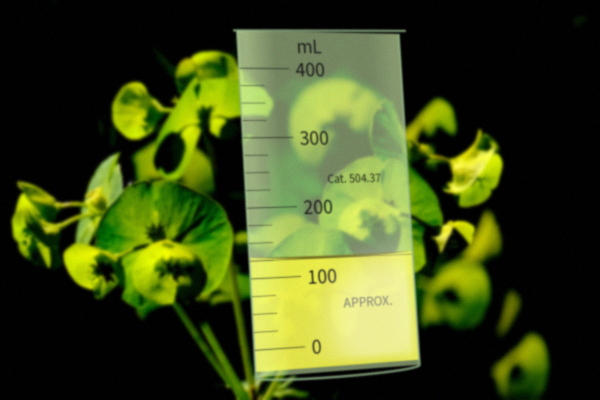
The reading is 125 mL
